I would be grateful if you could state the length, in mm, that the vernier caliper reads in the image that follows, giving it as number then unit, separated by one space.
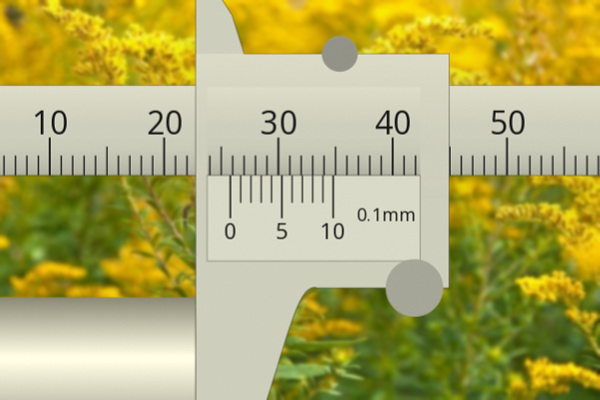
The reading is 25.8 mm
